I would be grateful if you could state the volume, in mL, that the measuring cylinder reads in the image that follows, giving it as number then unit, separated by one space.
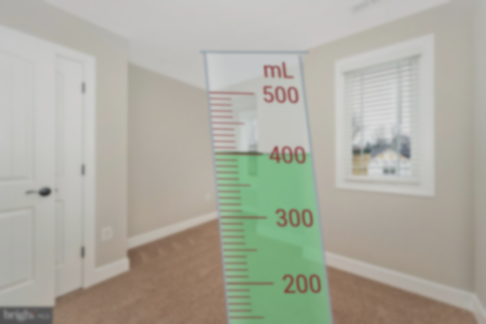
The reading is 400 mL
